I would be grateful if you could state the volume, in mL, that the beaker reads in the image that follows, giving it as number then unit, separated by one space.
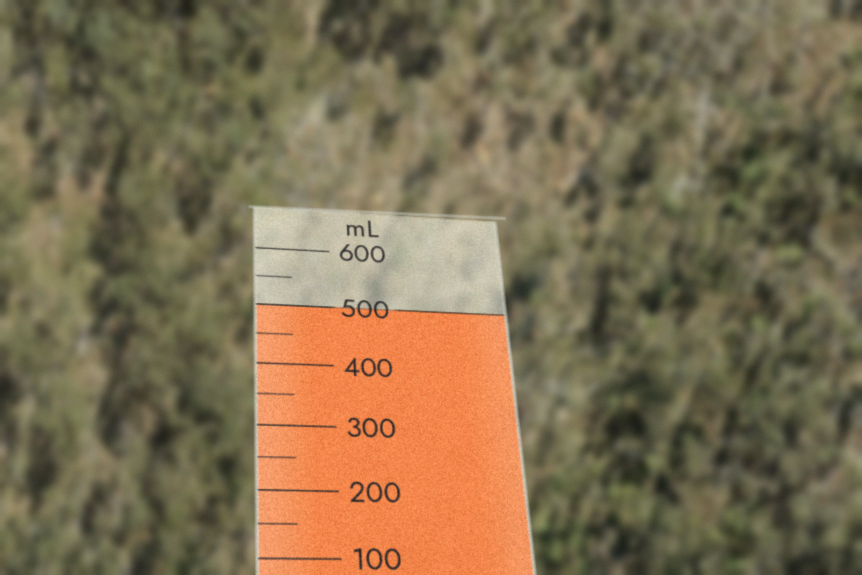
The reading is 500 mL
